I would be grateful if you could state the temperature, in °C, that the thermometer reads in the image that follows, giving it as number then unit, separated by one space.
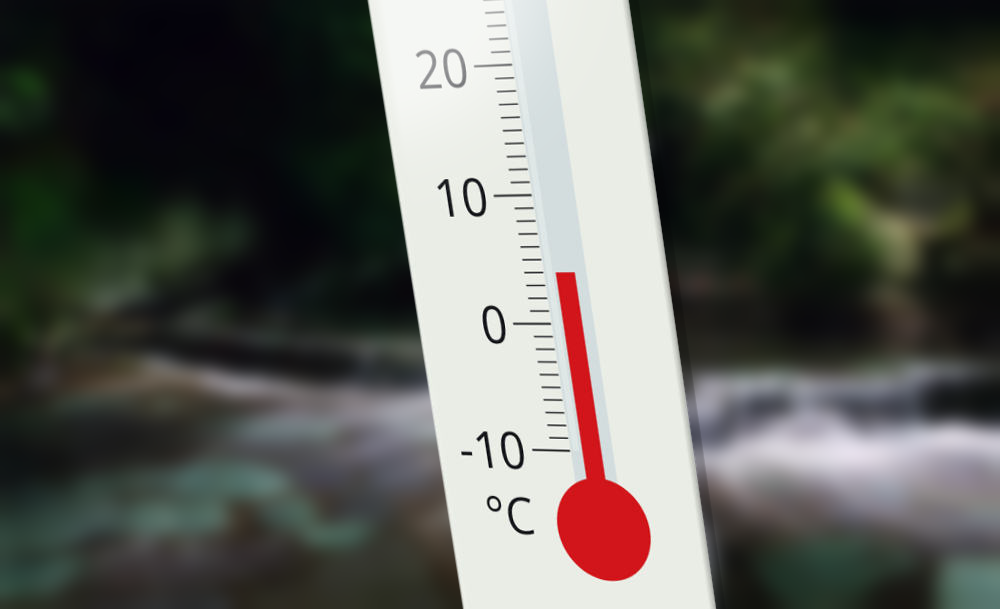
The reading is 4 °C
